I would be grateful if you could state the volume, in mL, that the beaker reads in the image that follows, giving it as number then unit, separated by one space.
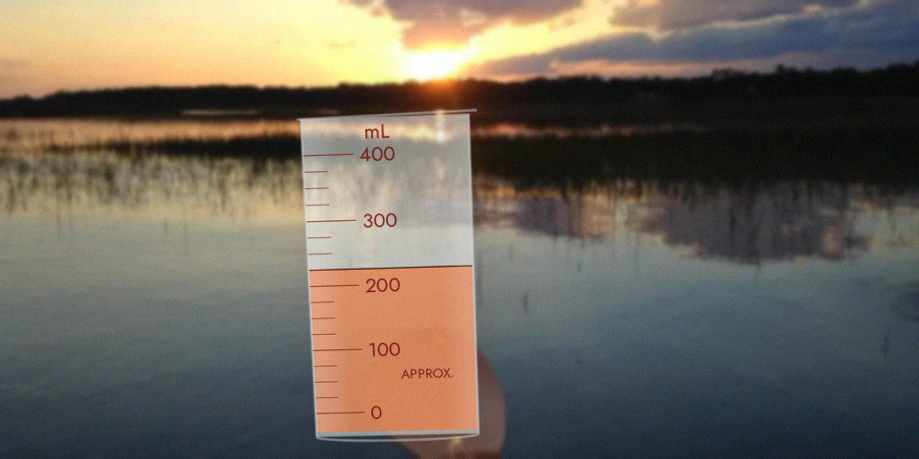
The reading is 225 mL
